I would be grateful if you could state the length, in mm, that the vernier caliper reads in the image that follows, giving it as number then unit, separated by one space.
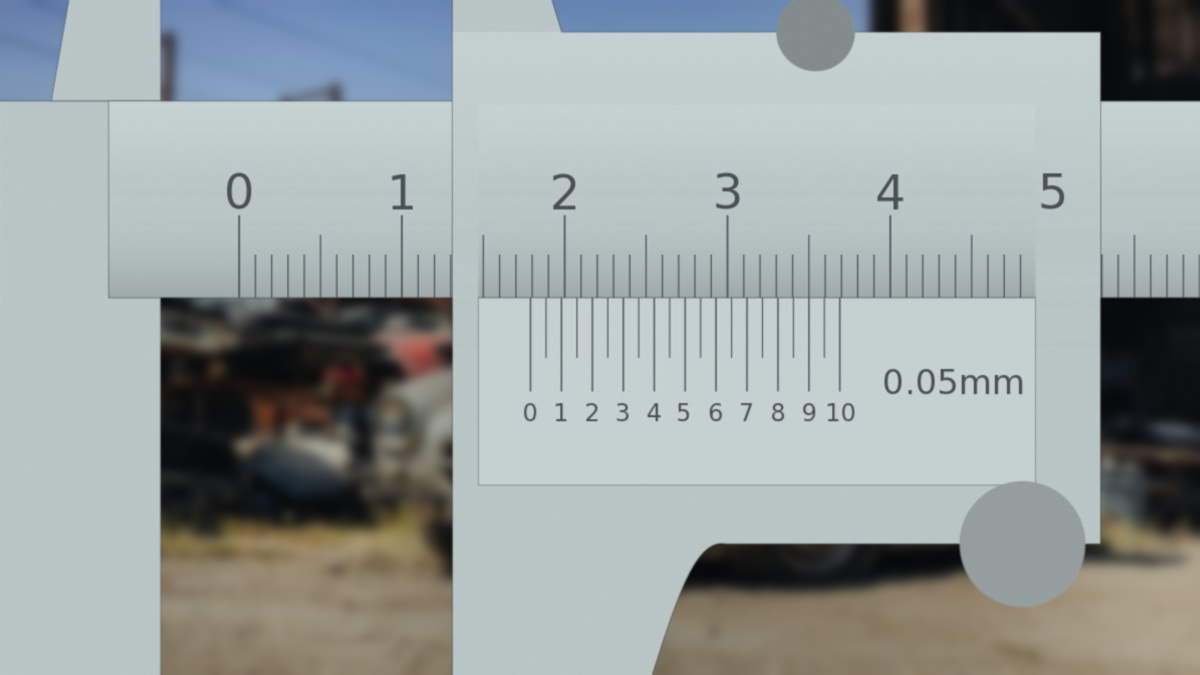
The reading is 17.9 mm
